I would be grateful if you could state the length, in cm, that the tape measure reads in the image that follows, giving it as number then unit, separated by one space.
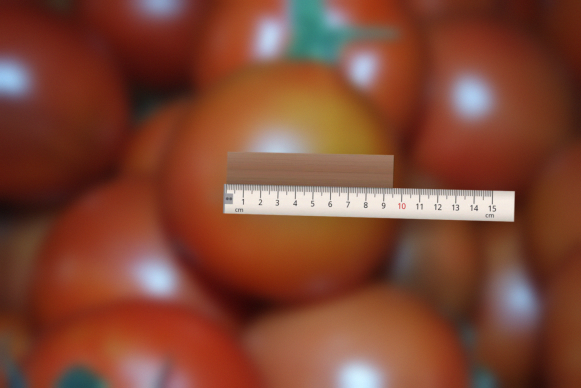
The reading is 9.5 cm
